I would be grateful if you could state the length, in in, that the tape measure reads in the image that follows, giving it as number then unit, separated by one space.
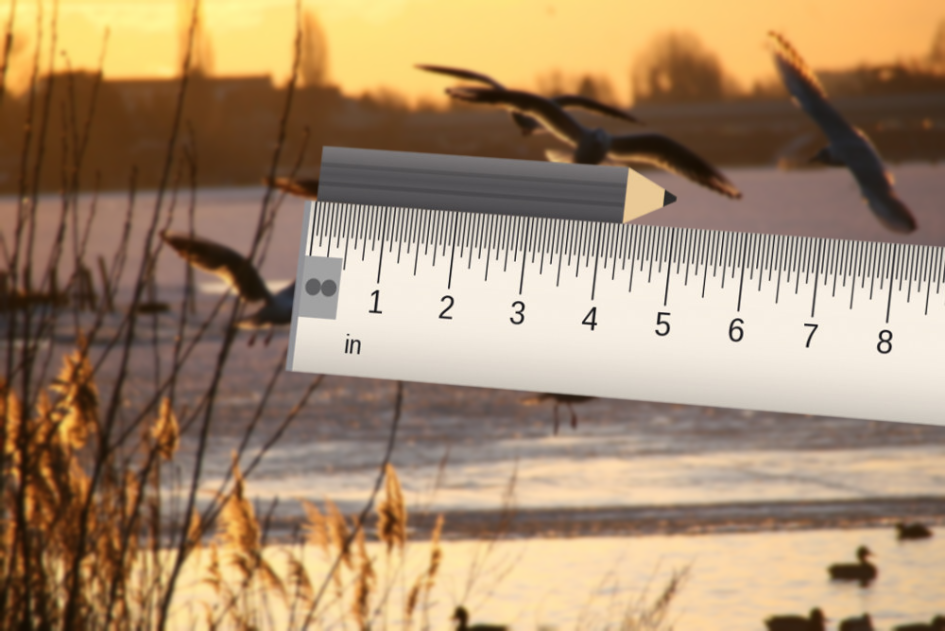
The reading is 5 in
